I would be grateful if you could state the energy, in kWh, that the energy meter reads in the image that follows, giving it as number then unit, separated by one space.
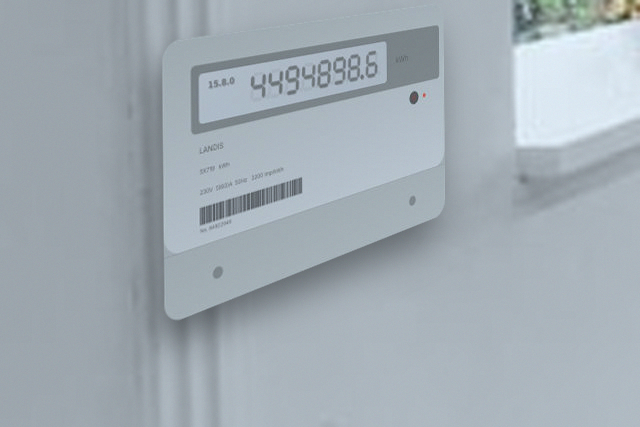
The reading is 4494898.6 kWh
